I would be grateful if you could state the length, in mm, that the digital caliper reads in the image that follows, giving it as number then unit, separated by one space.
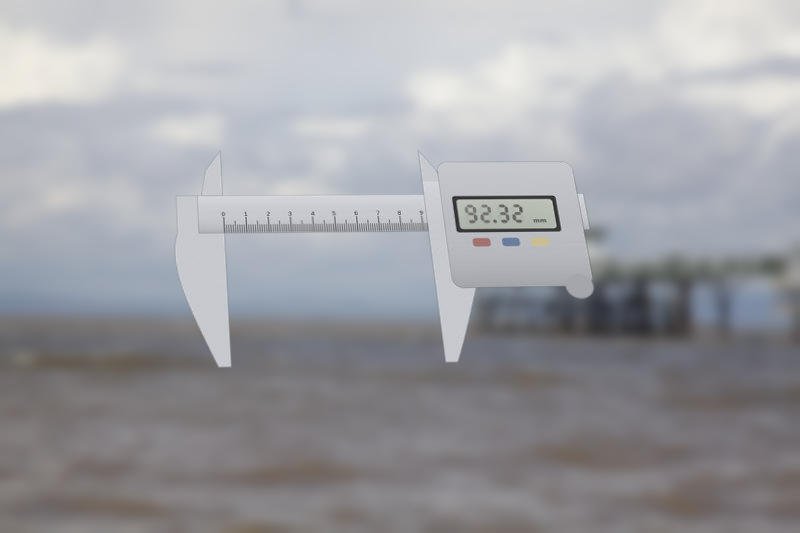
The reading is 92.32 mm
